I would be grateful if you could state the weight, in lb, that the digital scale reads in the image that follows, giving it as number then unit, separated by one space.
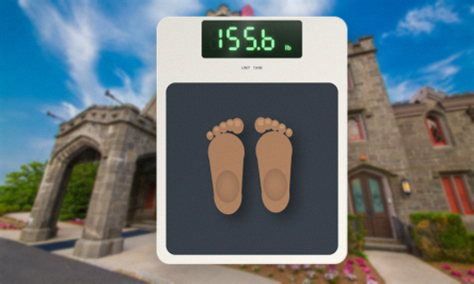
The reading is 155.6 lb
